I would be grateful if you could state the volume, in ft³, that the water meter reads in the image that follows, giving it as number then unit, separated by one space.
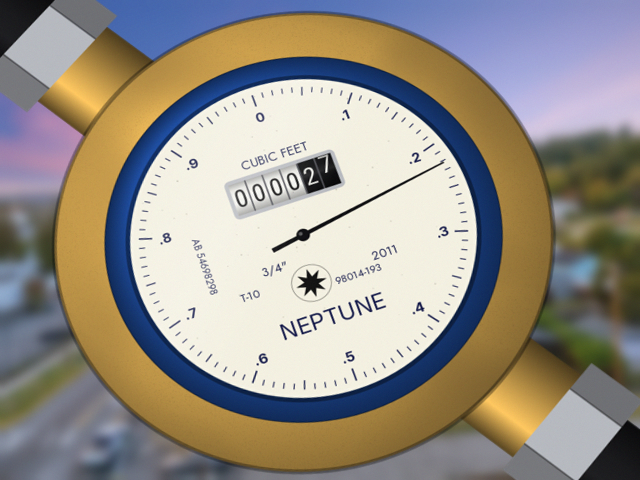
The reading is 27.22 ft³
